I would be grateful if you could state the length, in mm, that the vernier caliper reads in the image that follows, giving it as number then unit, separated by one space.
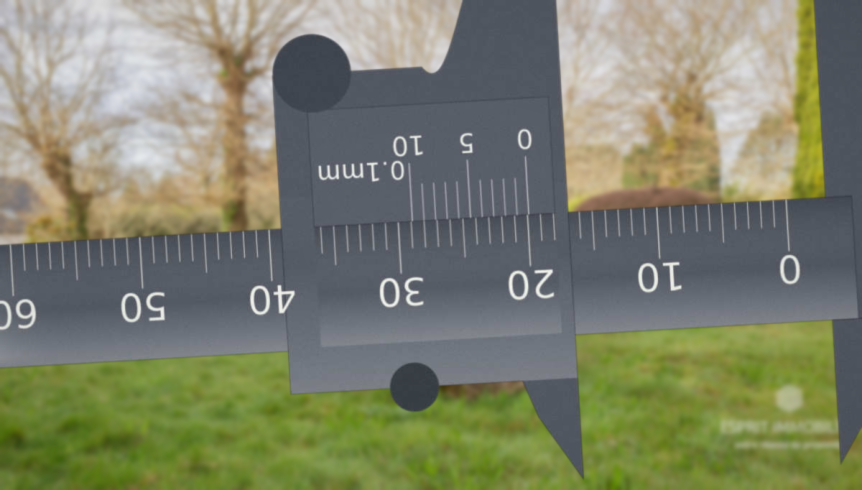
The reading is 19.9 mm
